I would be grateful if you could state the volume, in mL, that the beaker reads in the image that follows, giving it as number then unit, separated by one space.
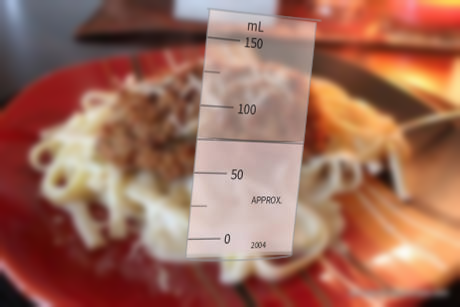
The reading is 75 mL
